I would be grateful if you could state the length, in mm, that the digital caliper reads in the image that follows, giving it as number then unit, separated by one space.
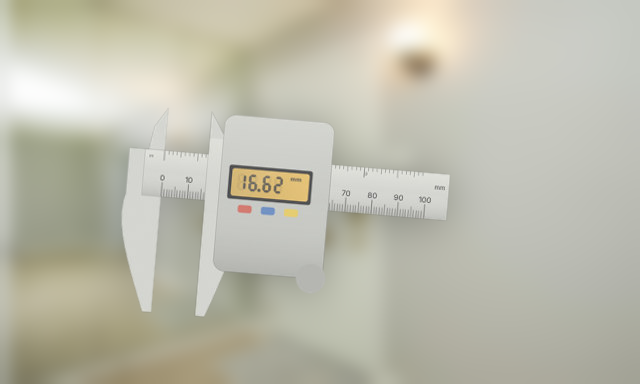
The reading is 16.62 mm
